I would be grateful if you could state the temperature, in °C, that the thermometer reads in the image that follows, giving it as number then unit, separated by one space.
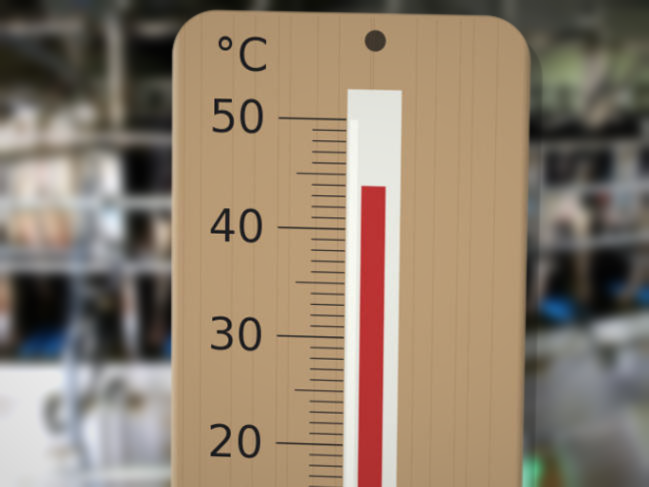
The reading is 44 °C
